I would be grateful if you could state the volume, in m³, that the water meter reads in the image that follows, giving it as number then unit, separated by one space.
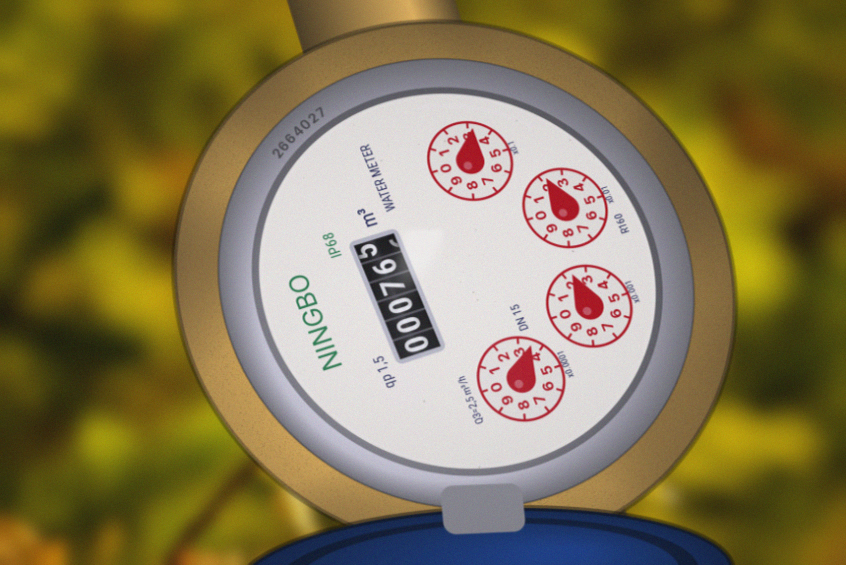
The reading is 765.3223 m³
